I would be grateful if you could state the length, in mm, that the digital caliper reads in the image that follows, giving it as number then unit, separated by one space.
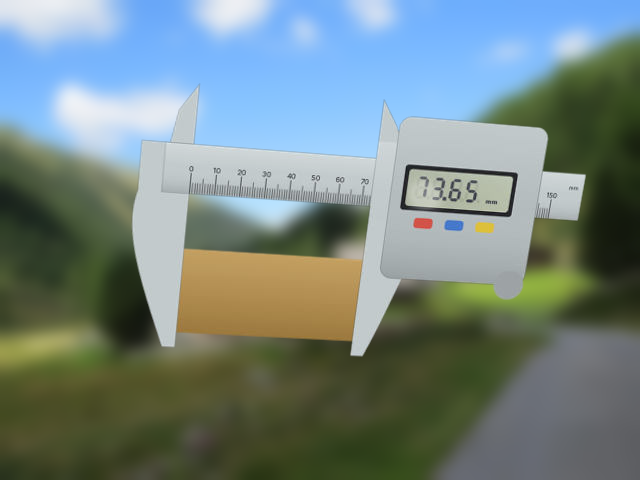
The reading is 73.65 mm
